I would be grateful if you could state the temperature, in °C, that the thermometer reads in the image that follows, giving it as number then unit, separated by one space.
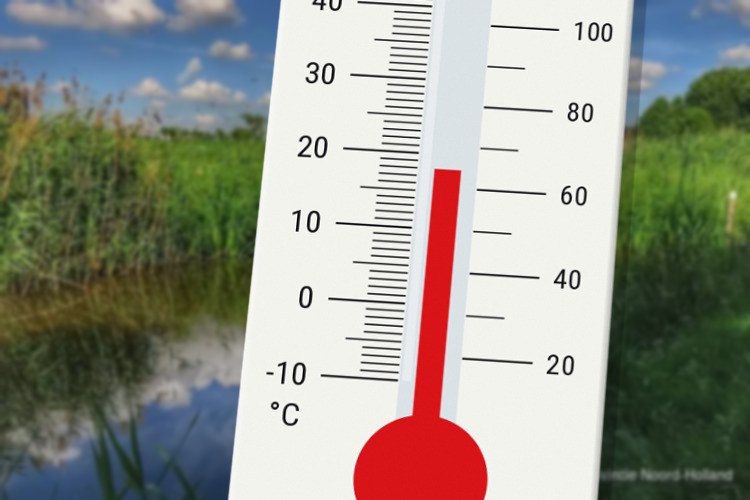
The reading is 18 °C
